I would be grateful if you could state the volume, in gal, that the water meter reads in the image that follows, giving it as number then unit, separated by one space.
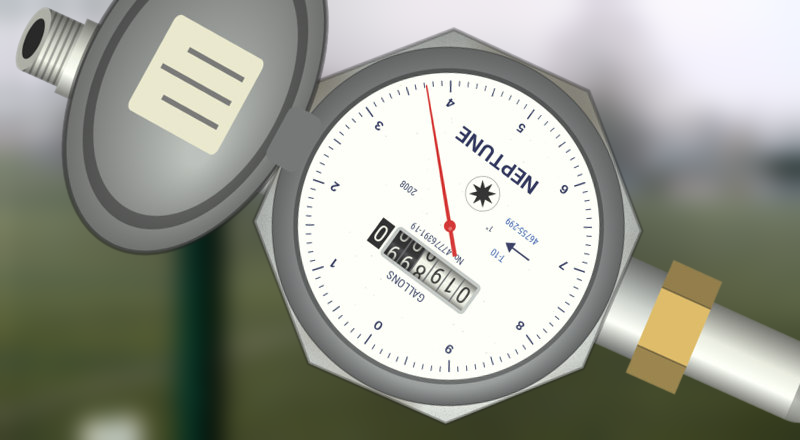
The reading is 198993.7 gal
